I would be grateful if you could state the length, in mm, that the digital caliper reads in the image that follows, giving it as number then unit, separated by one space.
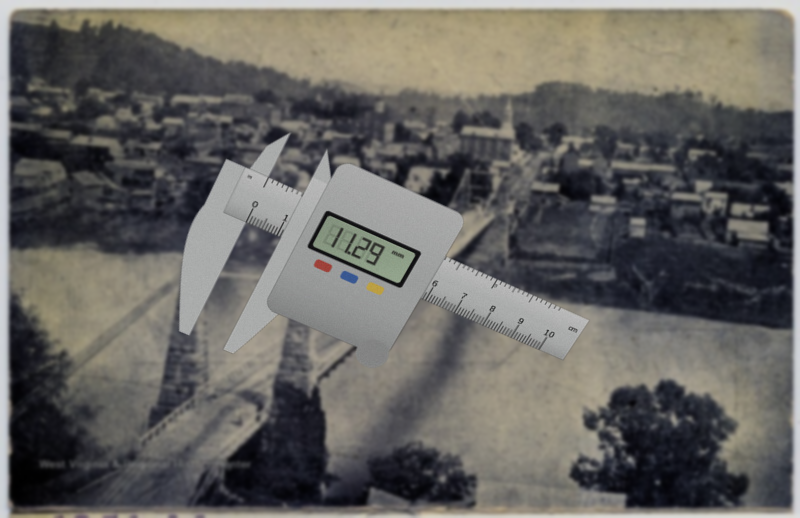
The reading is 11.29 mm
